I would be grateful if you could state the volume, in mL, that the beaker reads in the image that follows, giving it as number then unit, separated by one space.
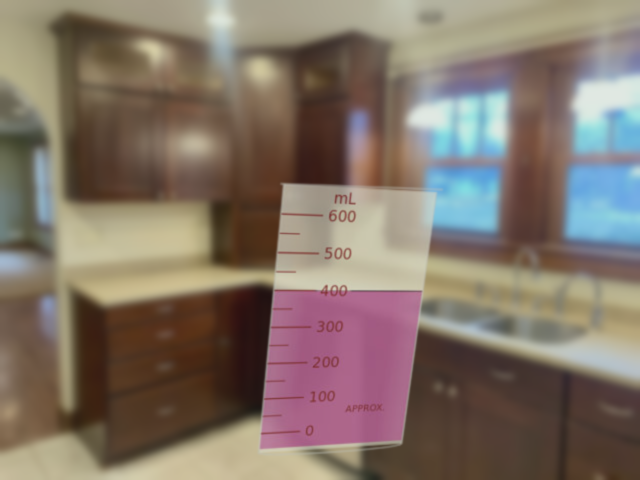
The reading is 400 mL
